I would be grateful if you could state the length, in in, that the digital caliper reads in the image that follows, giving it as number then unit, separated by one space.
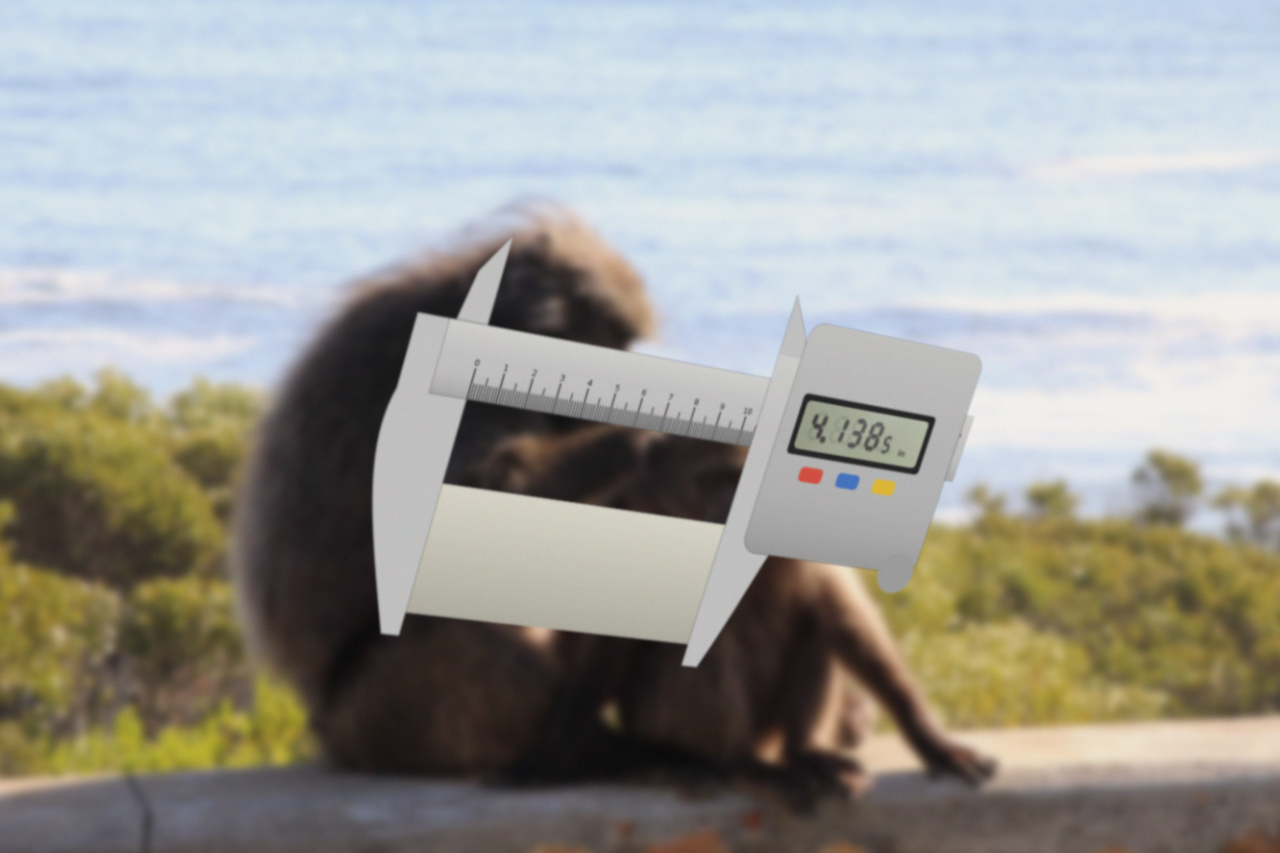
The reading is 4.1385 in
